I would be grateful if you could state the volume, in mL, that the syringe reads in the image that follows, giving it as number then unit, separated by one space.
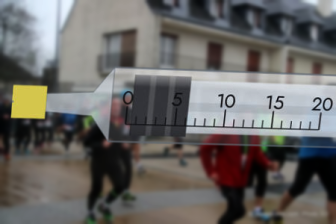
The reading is 0.5 mL
